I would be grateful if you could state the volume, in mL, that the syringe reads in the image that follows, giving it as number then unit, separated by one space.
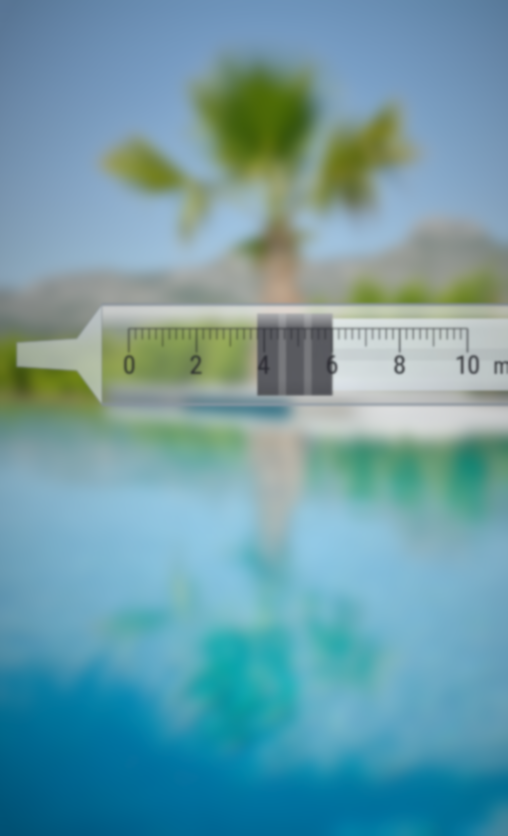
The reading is 3.8 mL
